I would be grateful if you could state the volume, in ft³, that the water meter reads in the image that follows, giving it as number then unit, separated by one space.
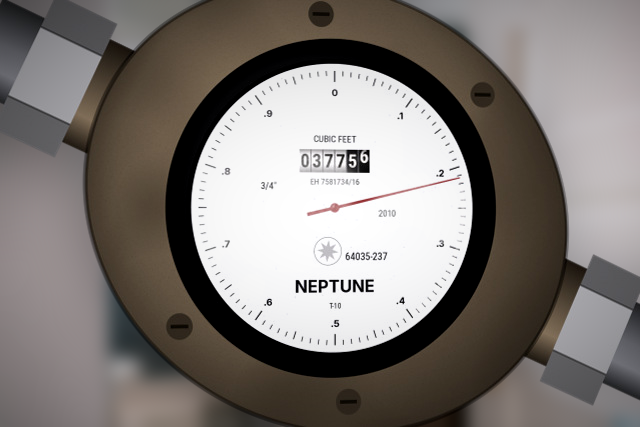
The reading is 37756.21 ft³
